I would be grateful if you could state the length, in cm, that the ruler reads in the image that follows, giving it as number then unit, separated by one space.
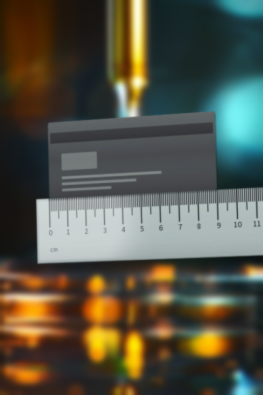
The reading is 9 cm
